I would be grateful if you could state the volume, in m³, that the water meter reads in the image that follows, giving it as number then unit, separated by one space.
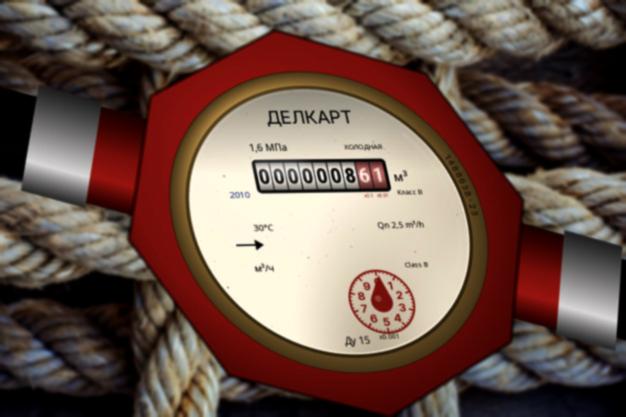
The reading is 8.610 m³
